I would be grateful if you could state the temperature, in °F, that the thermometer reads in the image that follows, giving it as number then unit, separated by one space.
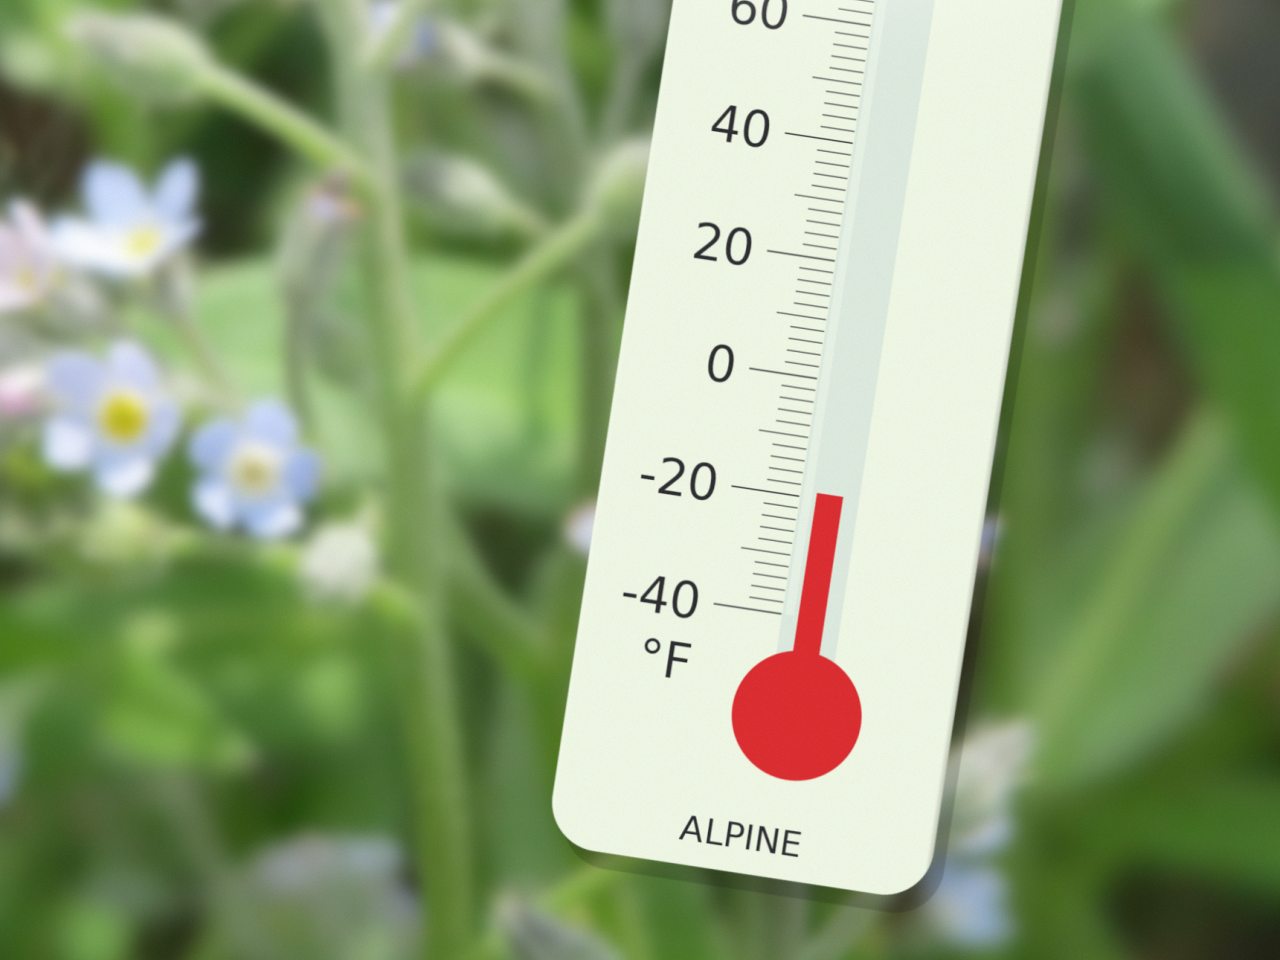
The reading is -19 °F
